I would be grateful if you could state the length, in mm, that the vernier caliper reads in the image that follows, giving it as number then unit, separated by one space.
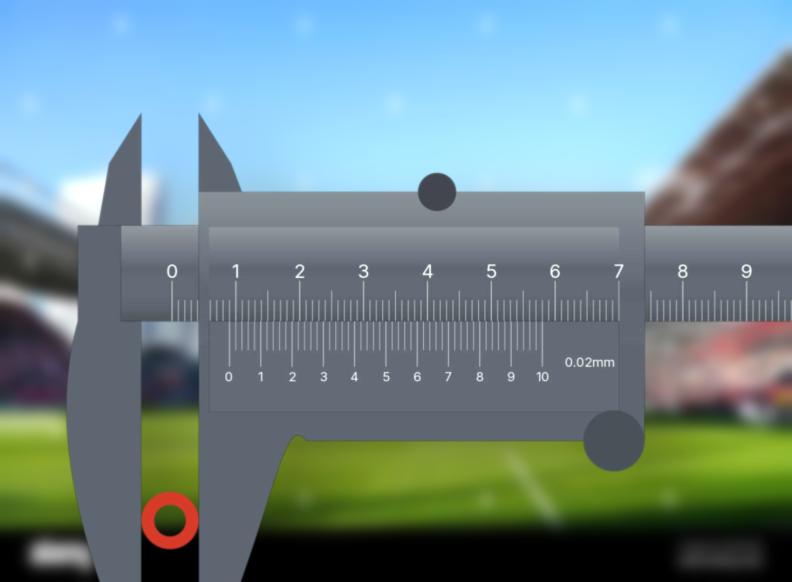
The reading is 9.0 mm
